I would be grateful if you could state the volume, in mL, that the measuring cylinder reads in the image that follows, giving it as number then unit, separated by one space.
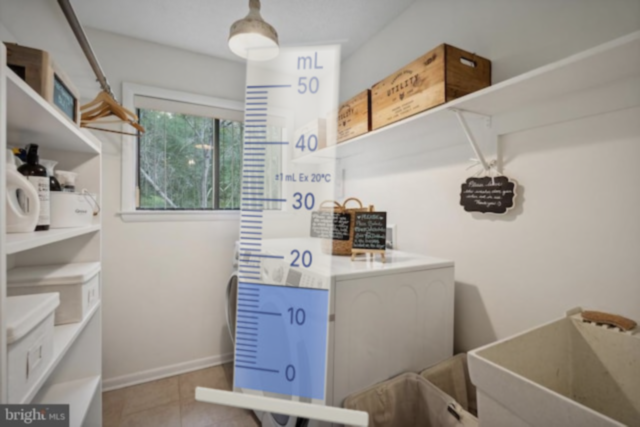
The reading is 15 mL
